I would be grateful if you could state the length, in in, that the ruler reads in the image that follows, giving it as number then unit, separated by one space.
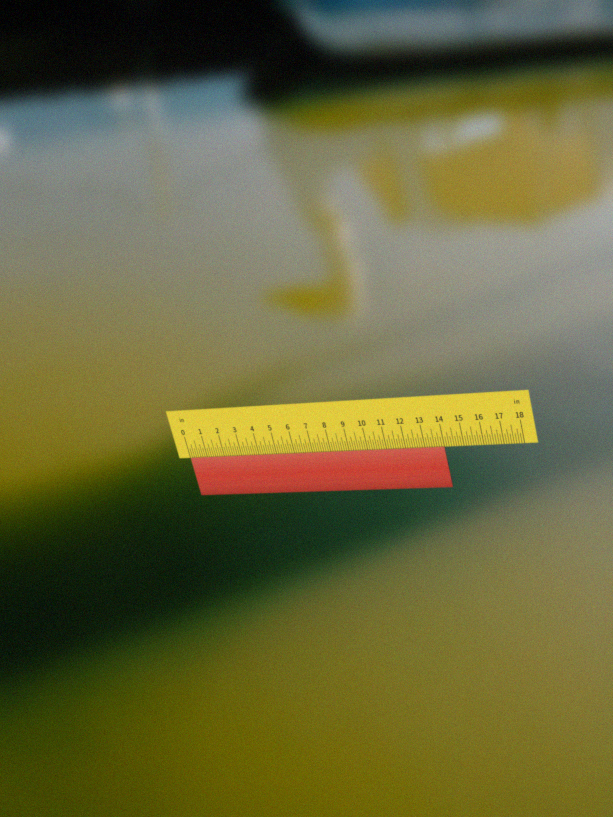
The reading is 14 in
